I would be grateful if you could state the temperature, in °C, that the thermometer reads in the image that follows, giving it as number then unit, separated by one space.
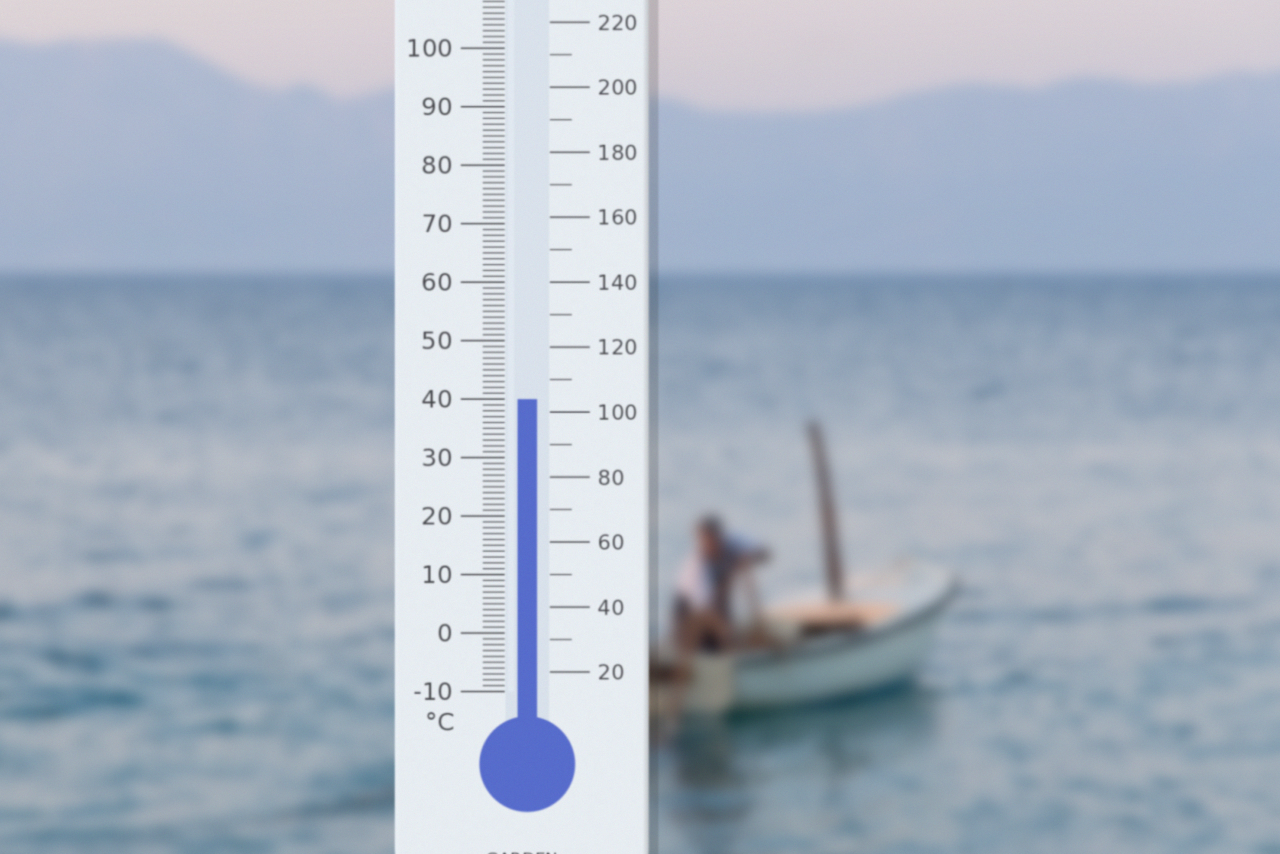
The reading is 40 °C
